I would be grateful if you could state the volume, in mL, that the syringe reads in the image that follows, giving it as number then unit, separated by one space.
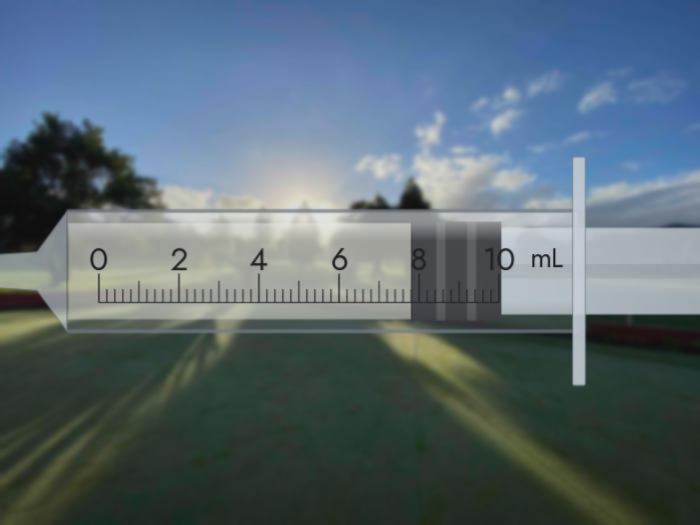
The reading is 7.8 mL
